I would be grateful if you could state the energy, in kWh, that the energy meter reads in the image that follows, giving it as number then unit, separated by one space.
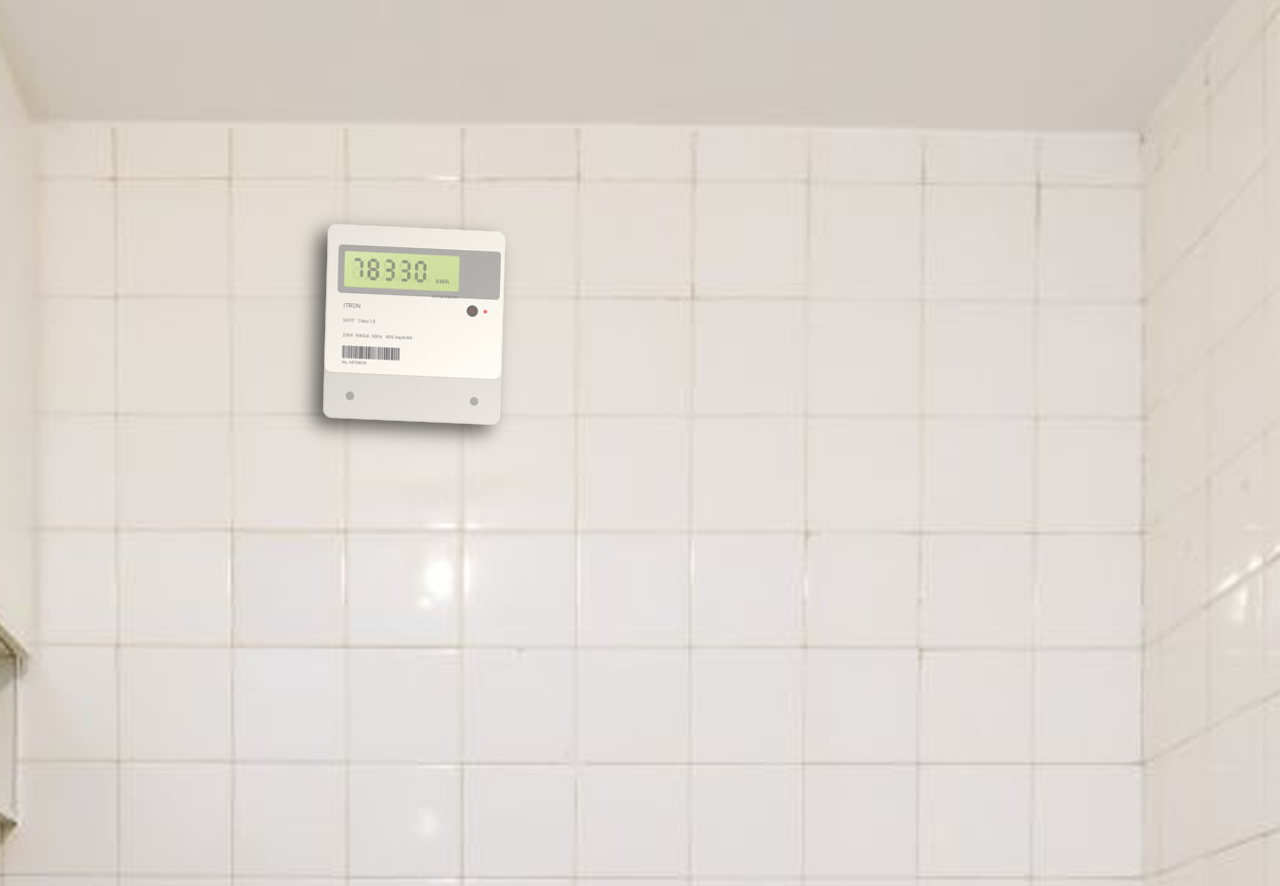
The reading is 78330 kWh
